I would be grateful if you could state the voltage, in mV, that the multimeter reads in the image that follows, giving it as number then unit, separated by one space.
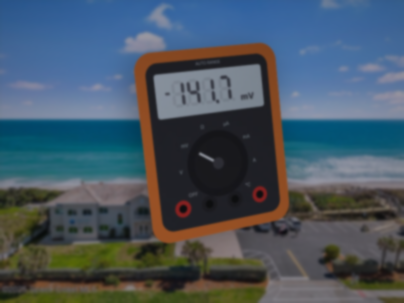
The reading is -141.7 mV
